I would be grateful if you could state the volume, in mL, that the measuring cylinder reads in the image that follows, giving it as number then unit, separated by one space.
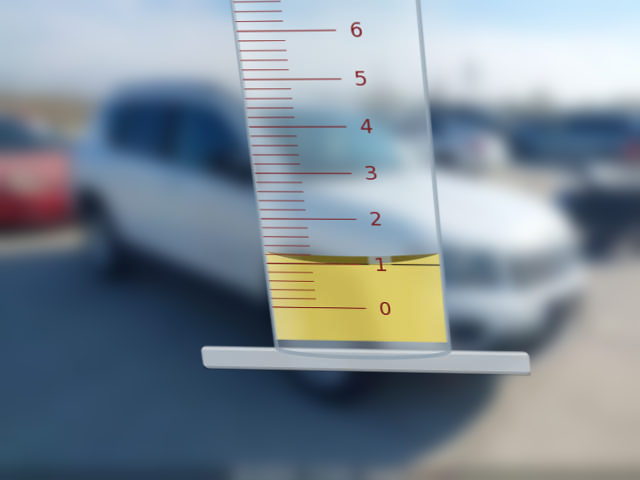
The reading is 1 mL
